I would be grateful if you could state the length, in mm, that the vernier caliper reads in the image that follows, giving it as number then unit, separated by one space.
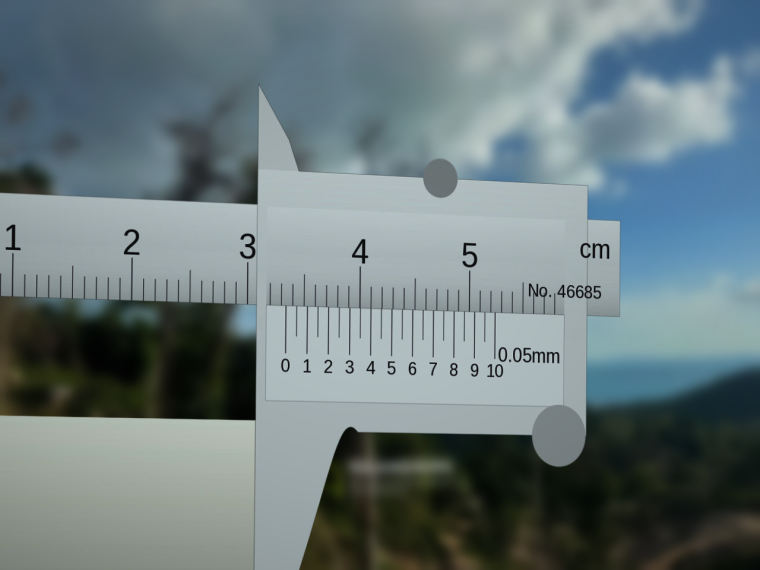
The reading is 33.4 mm
